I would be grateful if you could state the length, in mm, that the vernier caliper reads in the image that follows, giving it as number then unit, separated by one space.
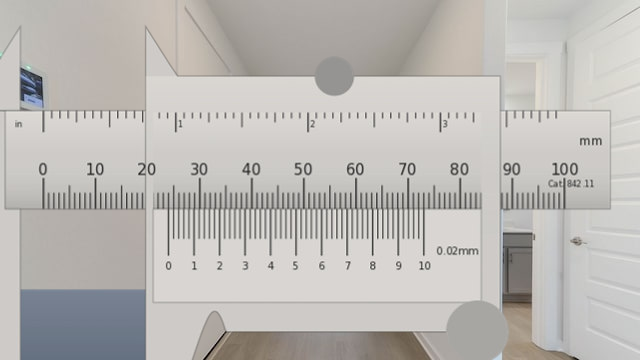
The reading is 24.0 mm
